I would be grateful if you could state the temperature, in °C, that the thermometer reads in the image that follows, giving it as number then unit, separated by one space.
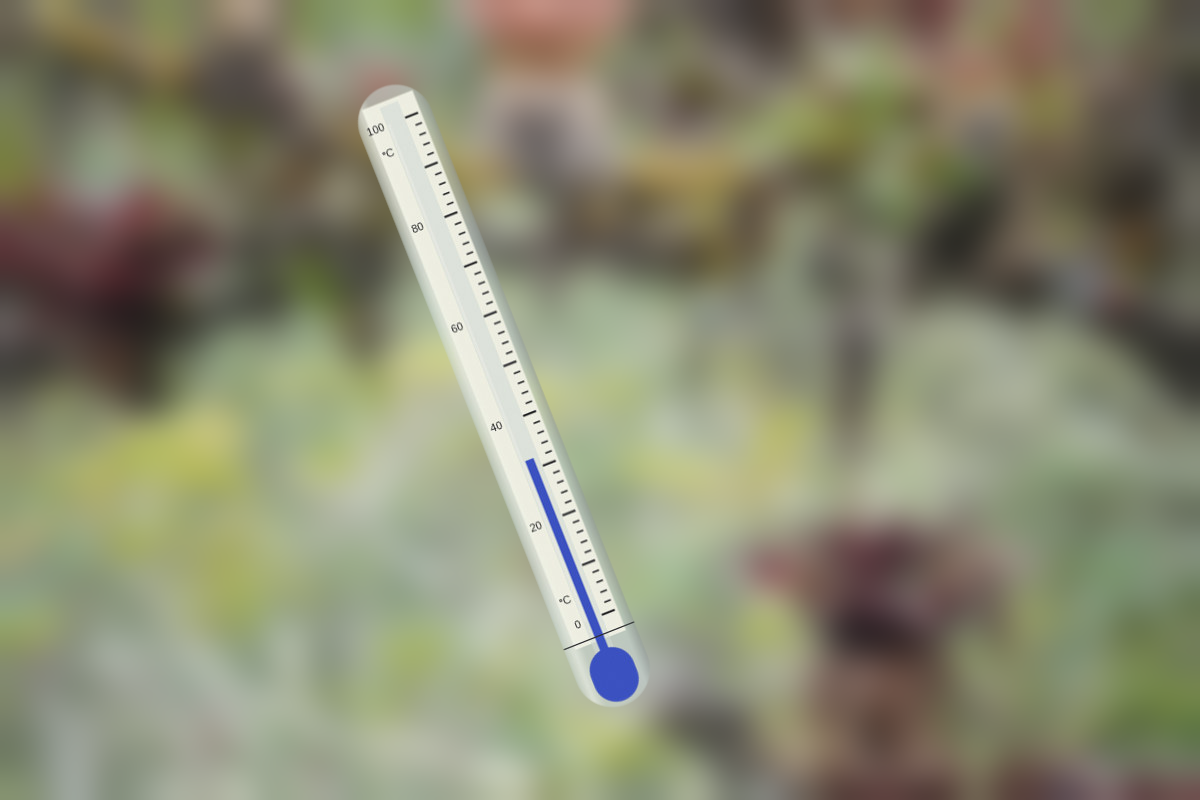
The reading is 32 °C
